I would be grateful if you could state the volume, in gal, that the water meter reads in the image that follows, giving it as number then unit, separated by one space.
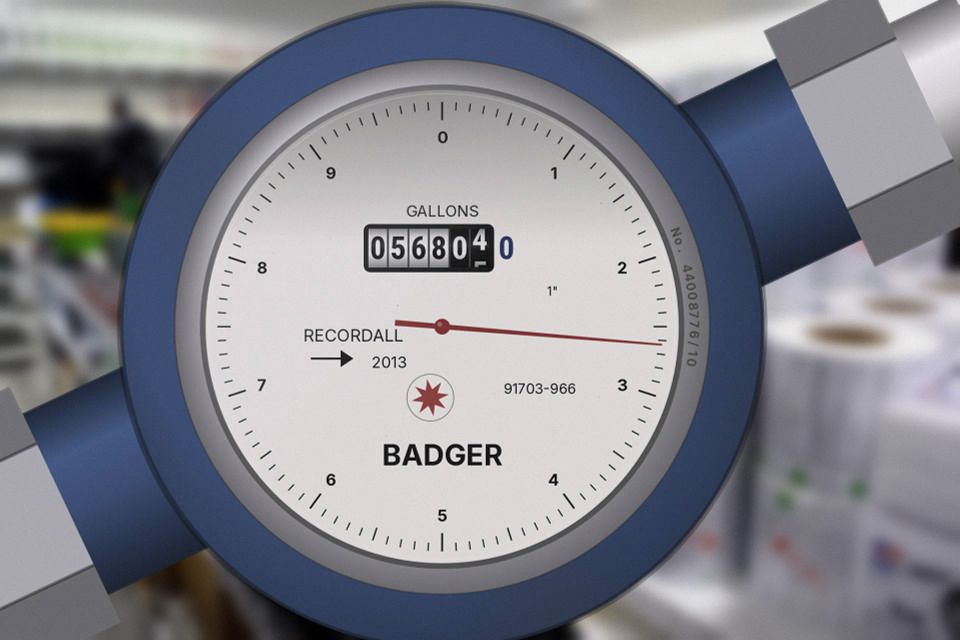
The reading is 568042.6 gal
